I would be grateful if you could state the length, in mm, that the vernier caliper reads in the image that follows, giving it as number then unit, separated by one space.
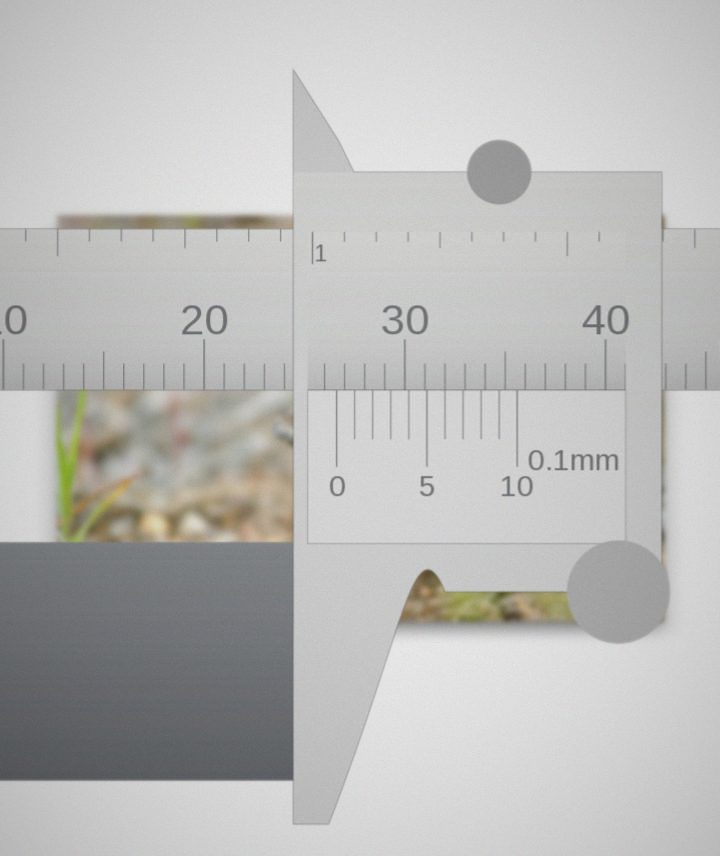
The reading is 26.6 mm
